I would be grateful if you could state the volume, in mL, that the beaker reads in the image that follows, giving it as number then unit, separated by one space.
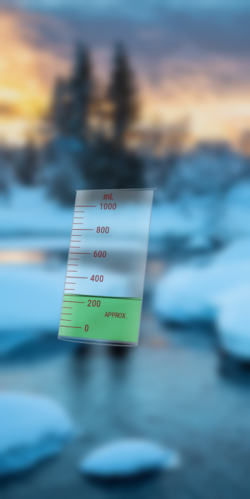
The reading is 250 mL
